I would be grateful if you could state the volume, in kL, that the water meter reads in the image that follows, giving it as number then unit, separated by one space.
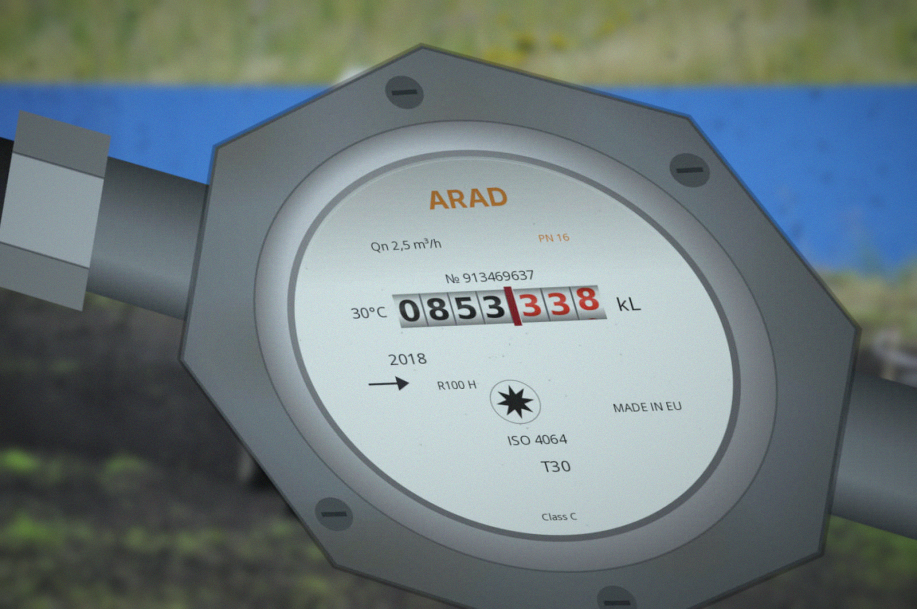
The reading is 853.338 kL
